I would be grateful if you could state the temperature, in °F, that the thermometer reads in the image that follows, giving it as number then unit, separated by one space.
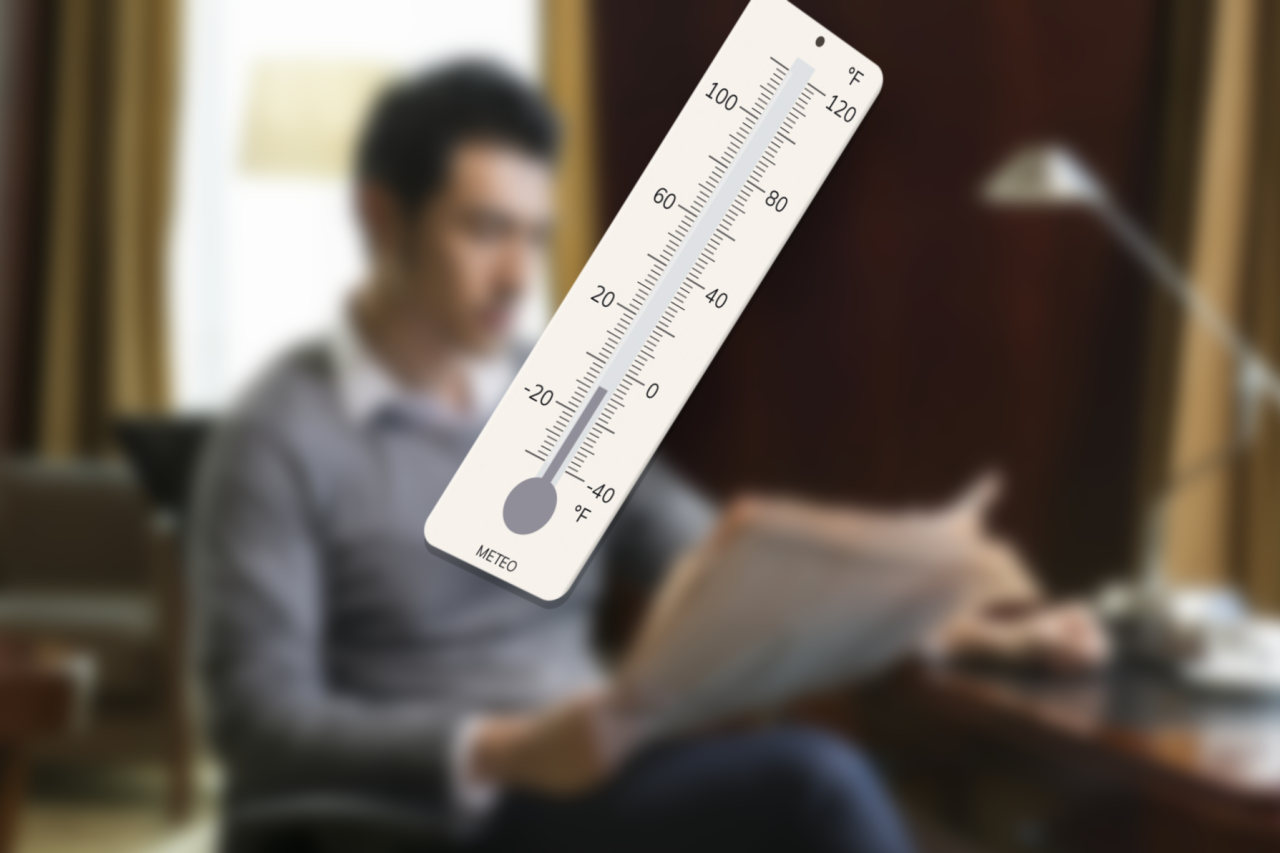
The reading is -8 °F
